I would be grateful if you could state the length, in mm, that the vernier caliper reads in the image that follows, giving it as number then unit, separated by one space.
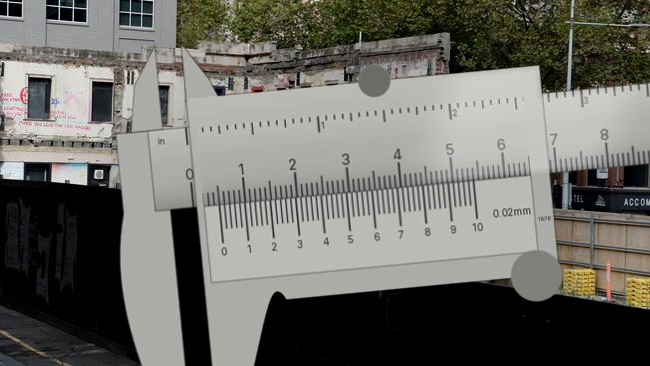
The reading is 5.0 mm
